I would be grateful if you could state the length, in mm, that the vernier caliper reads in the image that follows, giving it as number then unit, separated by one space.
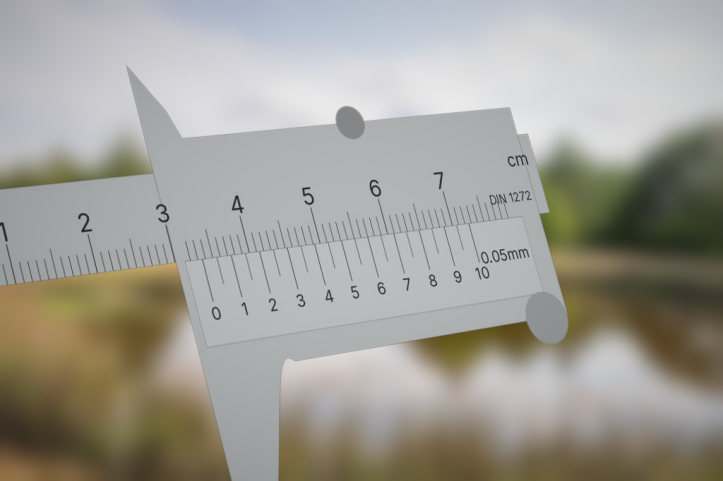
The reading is 33.6 mm
